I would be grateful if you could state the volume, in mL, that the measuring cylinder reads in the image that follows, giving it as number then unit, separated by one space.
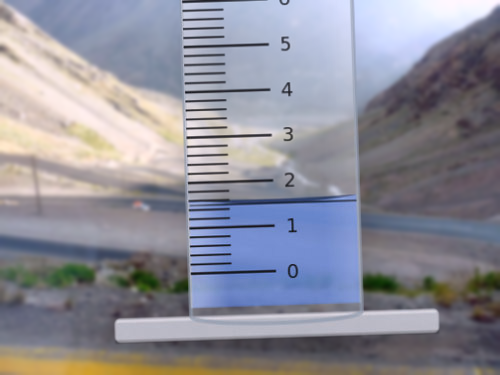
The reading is 1.5 mL
